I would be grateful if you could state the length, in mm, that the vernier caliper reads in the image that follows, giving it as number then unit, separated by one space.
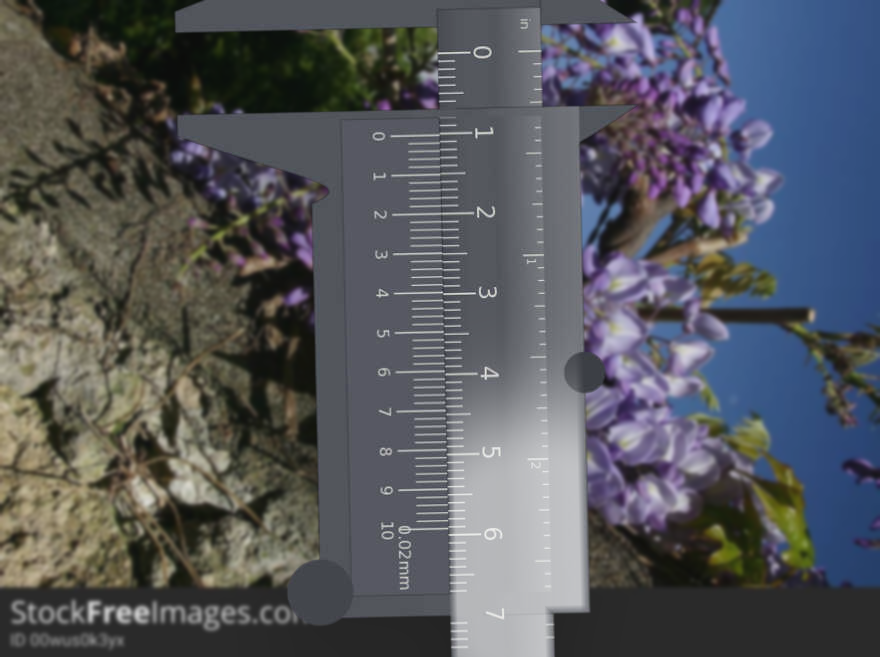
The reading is 10.2 mm
